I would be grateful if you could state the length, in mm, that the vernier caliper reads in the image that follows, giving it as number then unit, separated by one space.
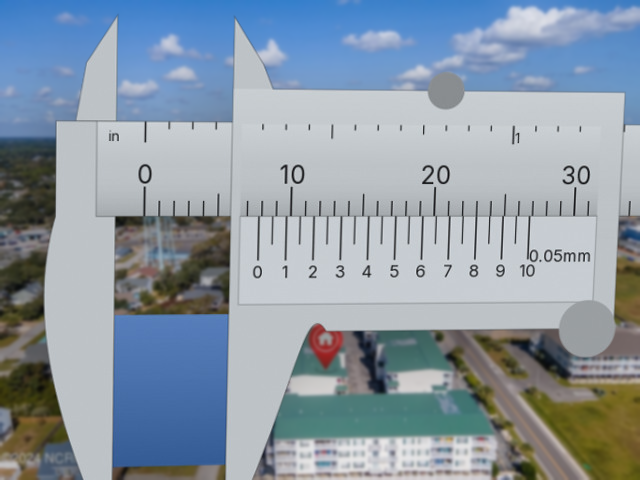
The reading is 7.8 mm
